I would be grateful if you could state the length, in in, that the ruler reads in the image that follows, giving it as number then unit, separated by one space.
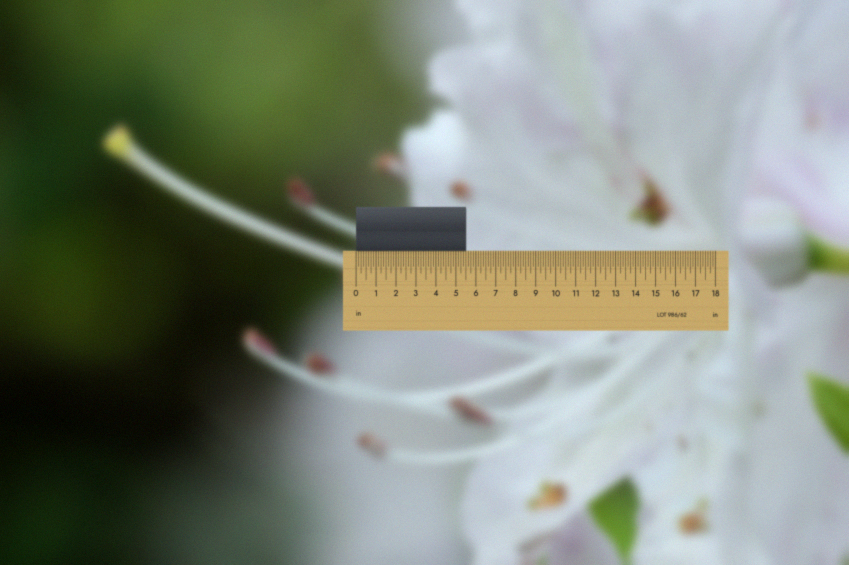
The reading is 5.5 in
